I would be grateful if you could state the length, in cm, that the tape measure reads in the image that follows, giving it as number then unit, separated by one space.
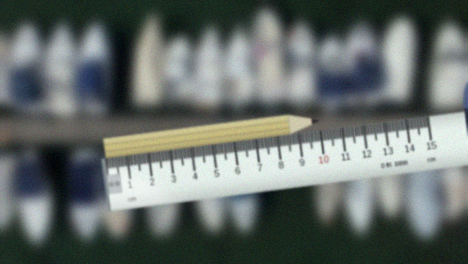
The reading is 10 cm
